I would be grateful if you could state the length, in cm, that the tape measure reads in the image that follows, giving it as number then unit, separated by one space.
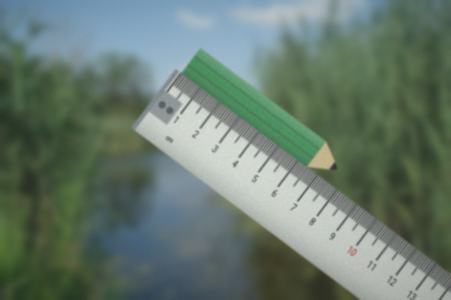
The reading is 7.5 cm
